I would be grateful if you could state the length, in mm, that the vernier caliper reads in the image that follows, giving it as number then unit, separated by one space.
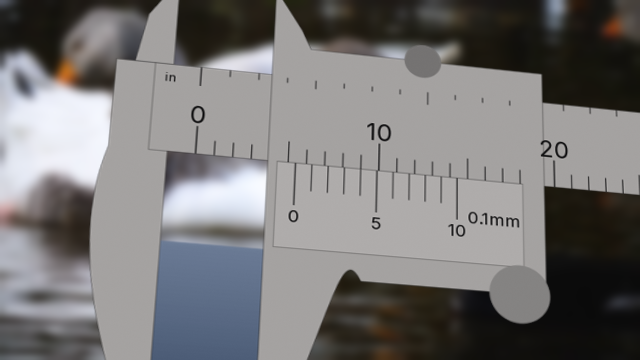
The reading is 5.4 mm
